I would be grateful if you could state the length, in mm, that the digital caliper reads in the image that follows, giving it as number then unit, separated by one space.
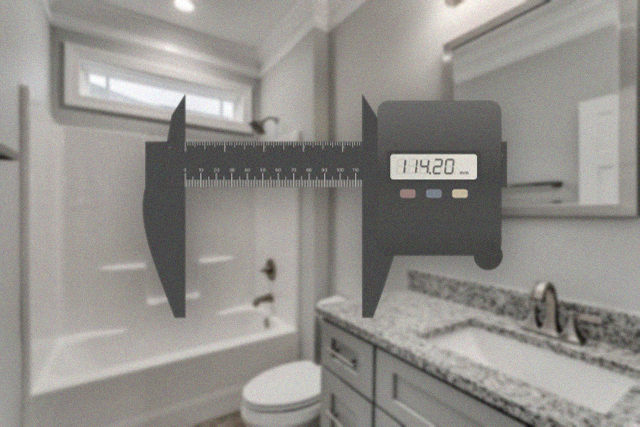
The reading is 114.20 mm
